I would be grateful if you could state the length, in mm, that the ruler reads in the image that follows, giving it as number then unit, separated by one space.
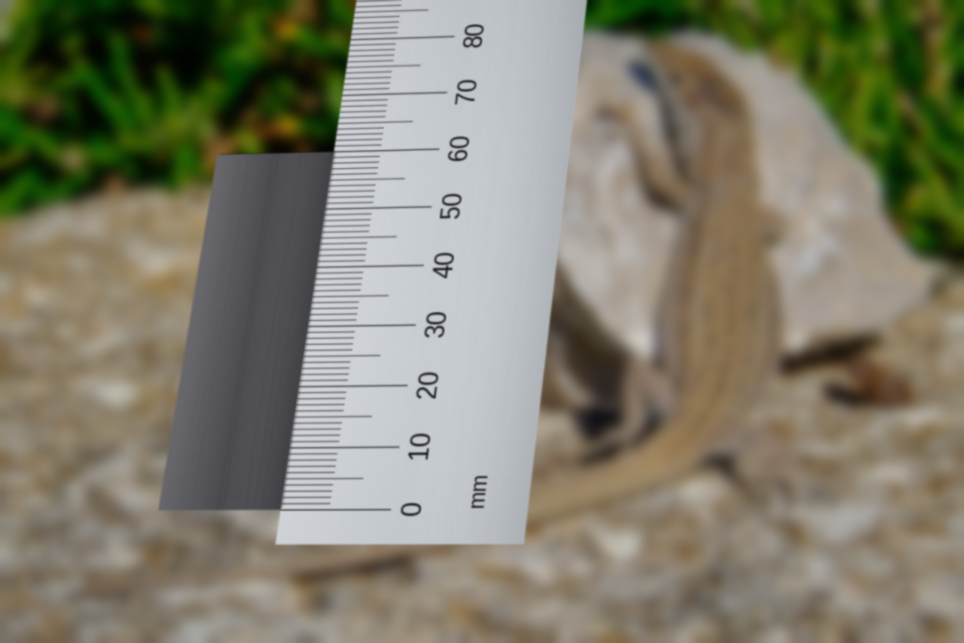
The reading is 60 mm
